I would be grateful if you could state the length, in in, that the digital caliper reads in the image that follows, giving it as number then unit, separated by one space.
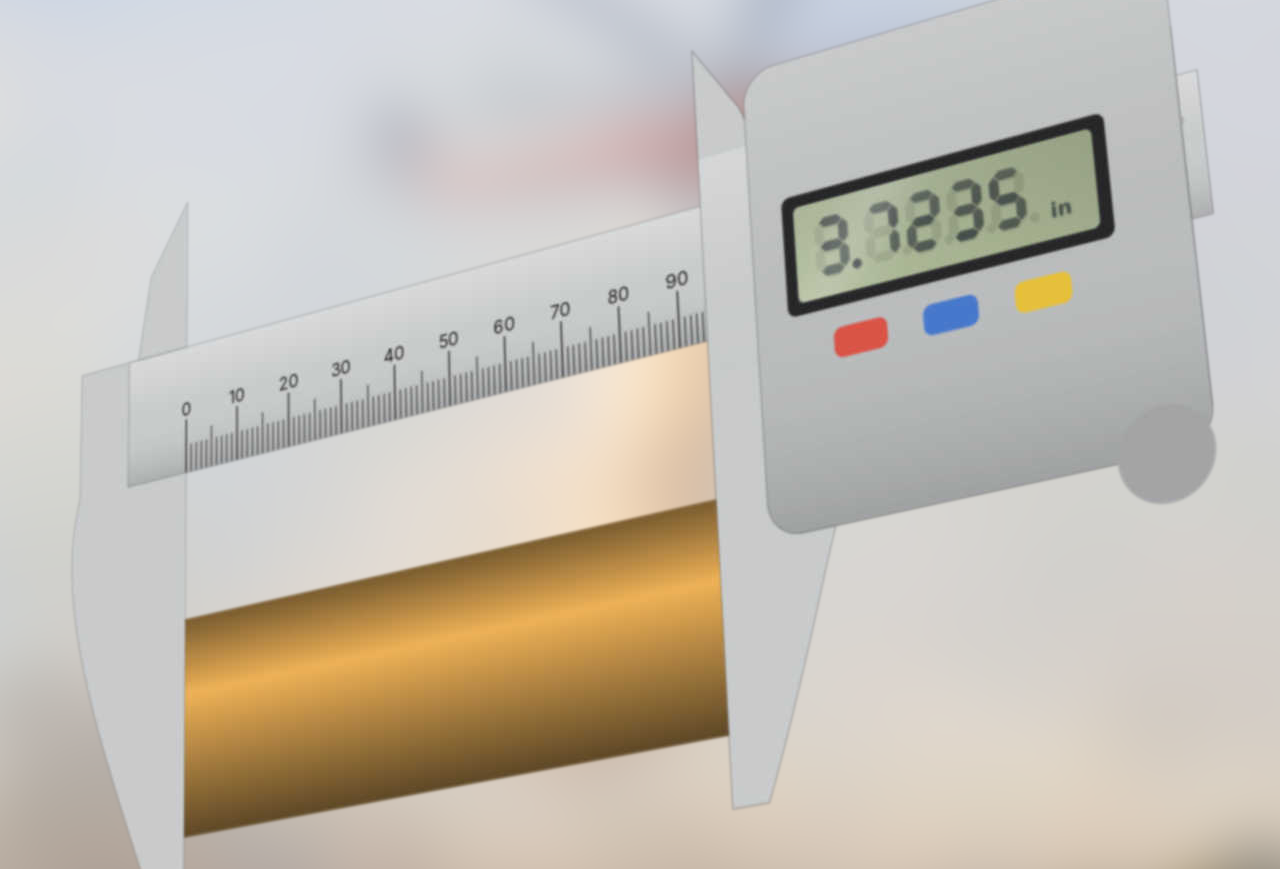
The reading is 3.7235 in
